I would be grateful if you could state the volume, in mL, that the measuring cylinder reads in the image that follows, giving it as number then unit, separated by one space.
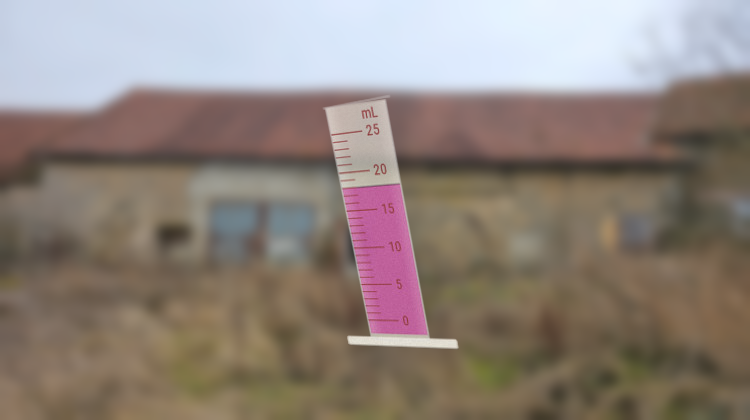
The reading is 18 mL
